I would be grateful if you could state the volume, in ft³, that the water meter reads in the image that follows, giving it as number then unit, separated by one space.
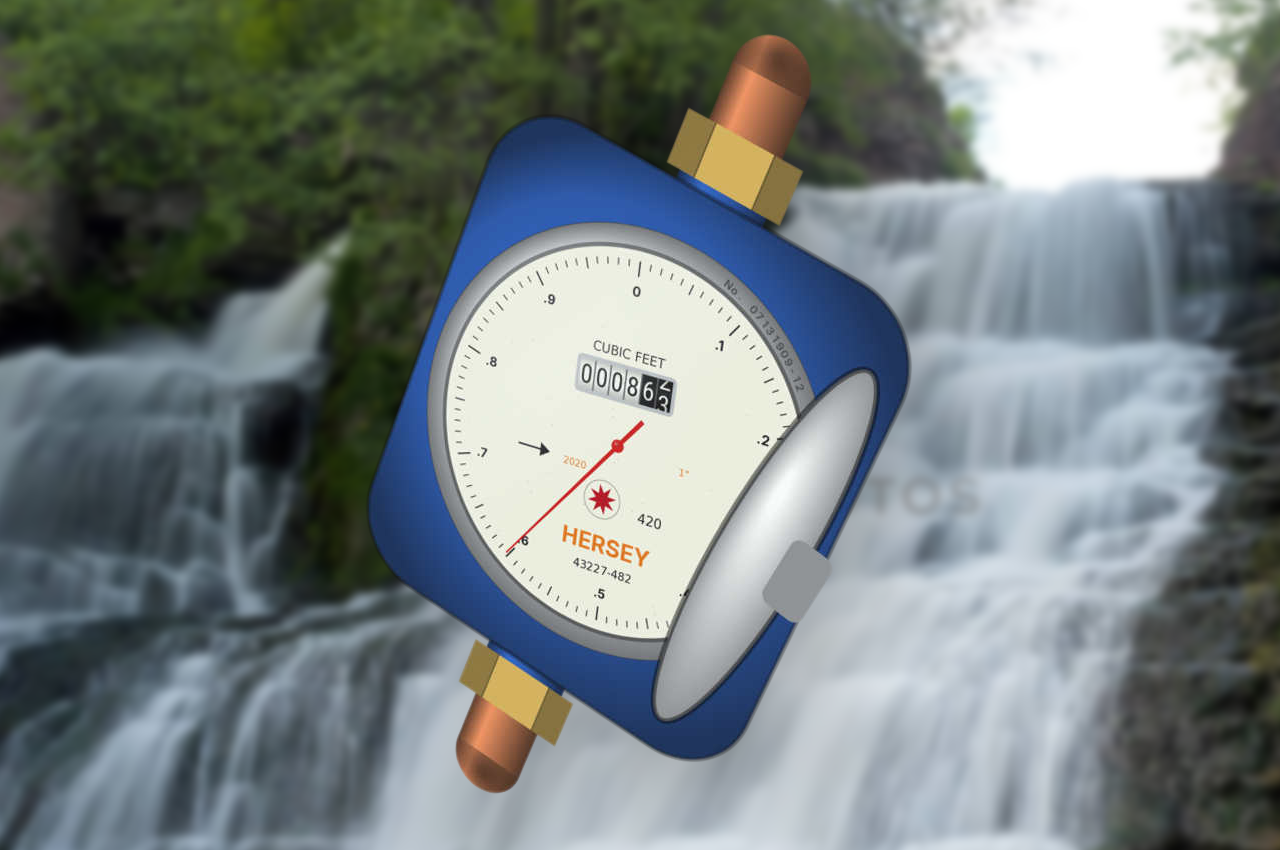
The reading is 862.60 ft³
